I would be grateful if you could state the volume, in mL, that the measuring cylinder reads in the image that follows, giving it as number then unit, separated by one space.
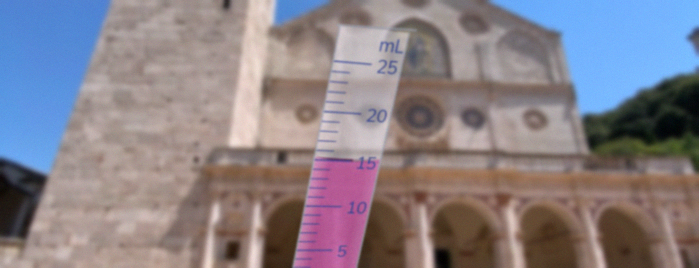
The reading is 15 mL
